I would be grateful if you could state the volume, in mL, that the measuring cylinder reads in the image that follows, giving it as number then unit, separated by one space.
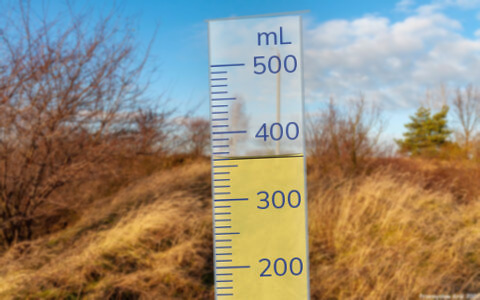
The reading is 360 mL
